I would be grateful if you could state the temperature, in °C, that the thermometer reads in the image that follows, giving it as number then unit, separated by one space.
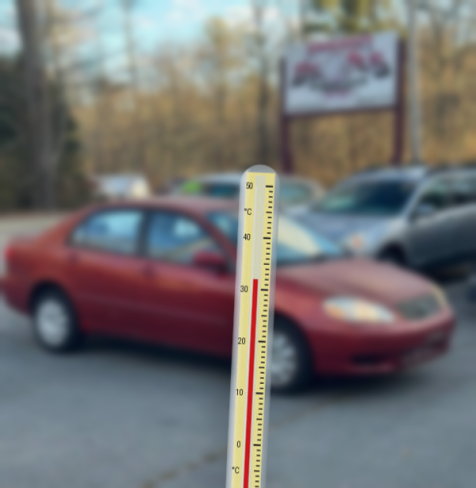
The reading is 32 °C
